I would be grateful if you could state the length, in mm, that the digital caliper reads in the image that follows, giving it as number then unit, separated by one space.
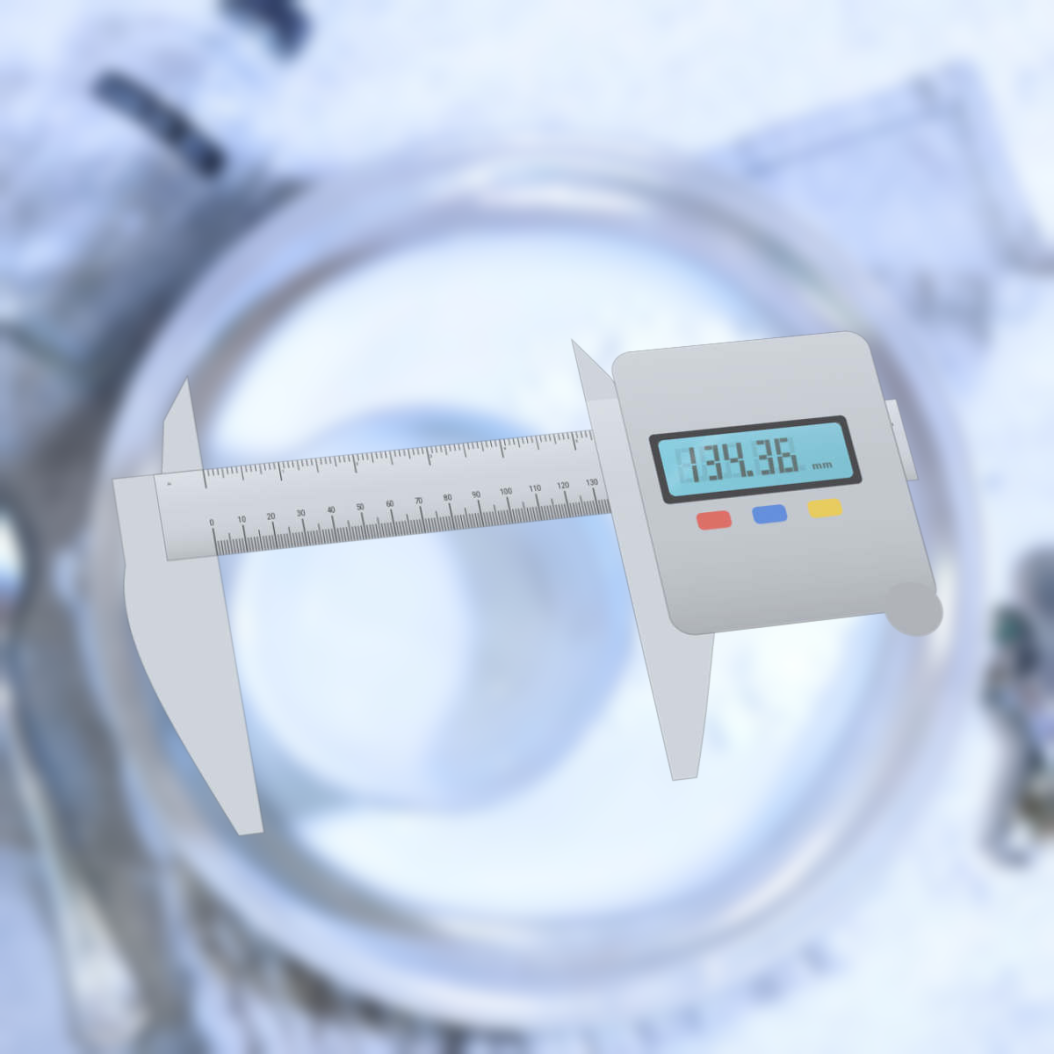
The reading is 134.36 mm
